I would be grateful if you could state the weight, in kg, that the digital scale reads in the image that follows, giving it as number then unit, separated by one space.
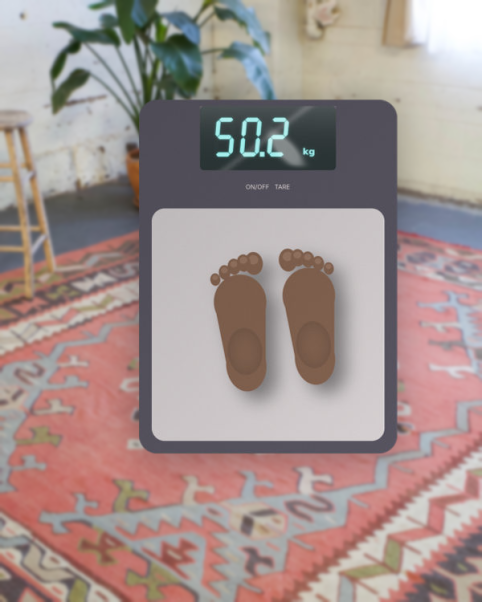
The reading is 50.2 kg
